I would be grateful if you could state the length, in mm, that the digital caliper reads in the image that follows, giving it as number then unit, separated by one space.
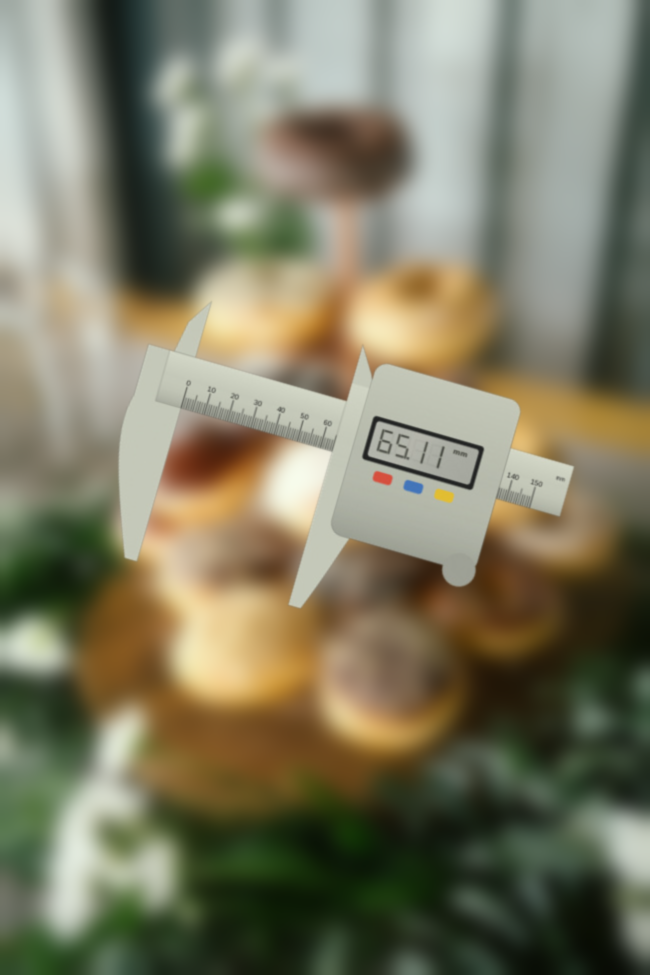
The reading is 65.11 mm
